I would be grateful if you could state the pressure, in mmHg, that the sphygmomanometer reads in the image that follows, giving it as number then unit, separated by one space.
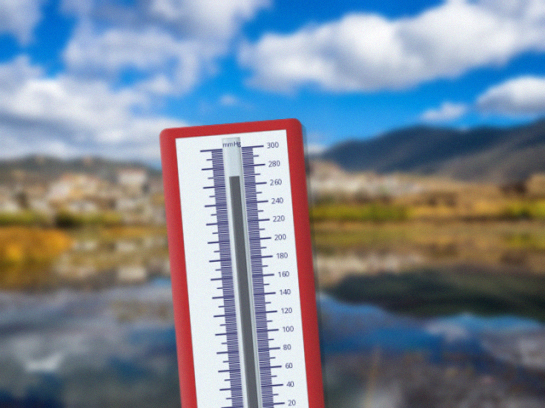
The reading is 270 mmHg
